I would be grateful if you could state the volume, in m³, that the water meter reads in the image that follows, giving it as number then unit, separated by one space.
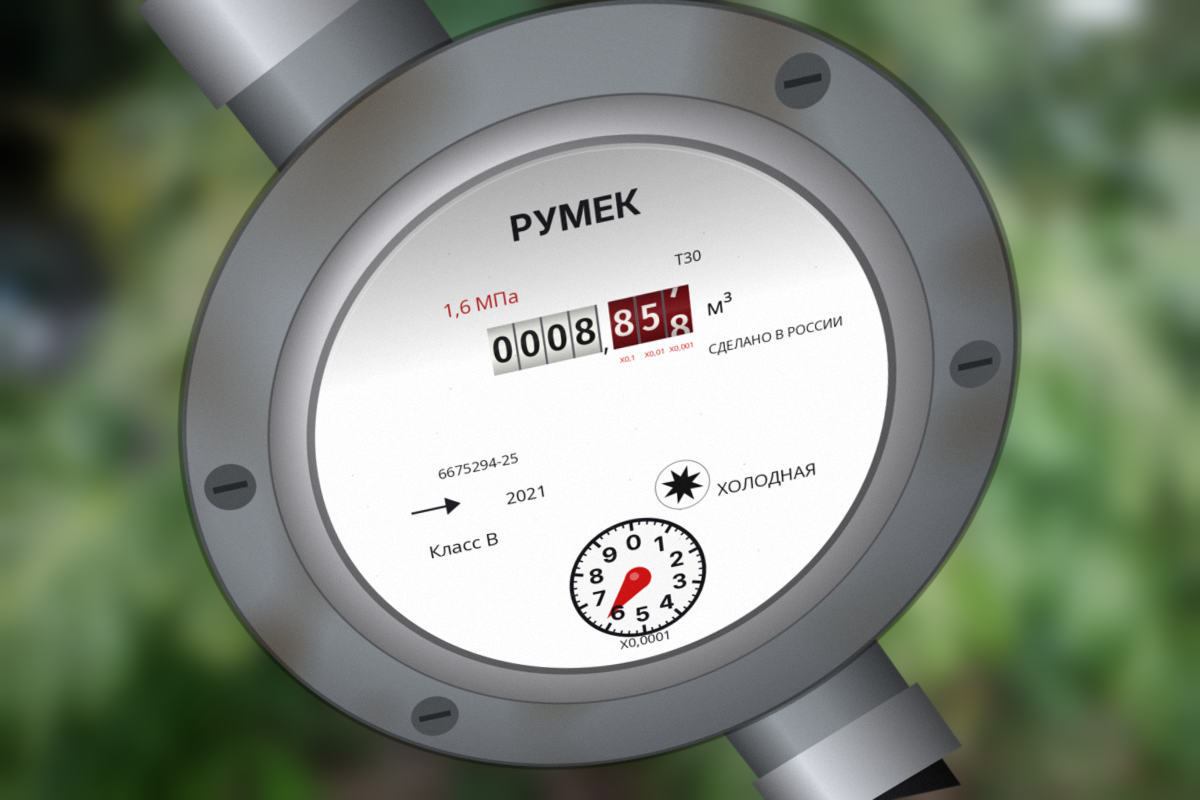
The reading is 8.8576 m³
